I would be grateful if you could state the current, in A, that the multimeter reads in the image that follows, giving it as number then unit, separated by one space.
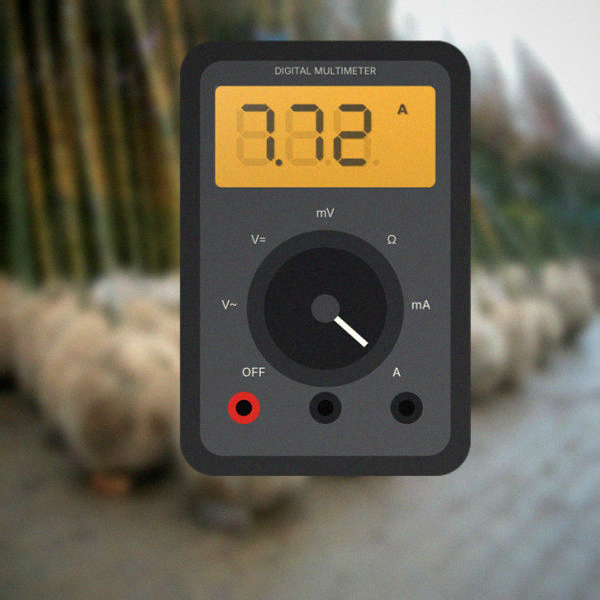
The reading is 7.72 A
